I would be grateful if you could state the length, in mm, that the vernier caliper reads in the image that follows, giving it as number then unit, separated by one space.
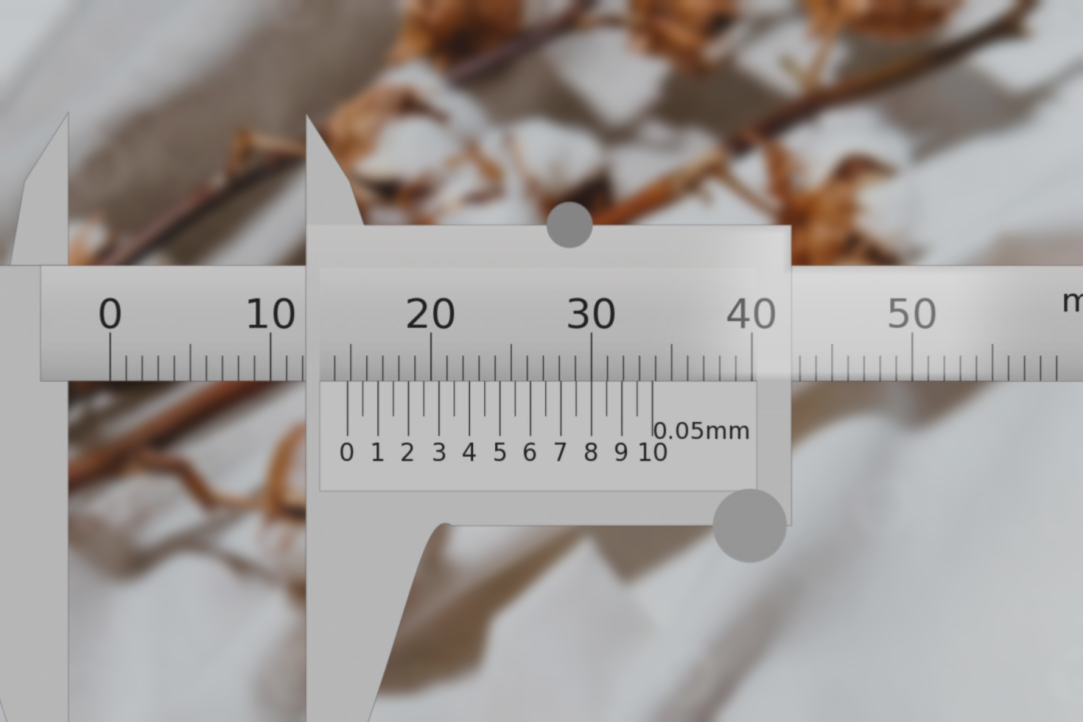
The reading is 14.8 mm
